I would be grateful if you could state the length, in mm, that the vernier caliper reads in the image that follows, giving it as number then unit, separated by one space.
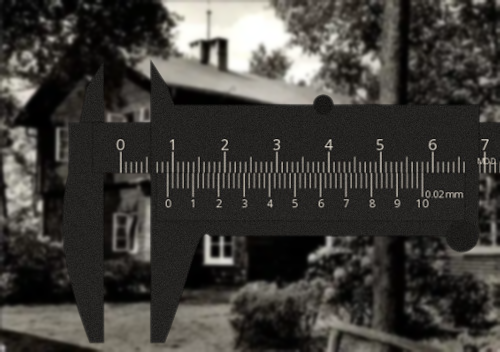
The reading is 9.0 mm
